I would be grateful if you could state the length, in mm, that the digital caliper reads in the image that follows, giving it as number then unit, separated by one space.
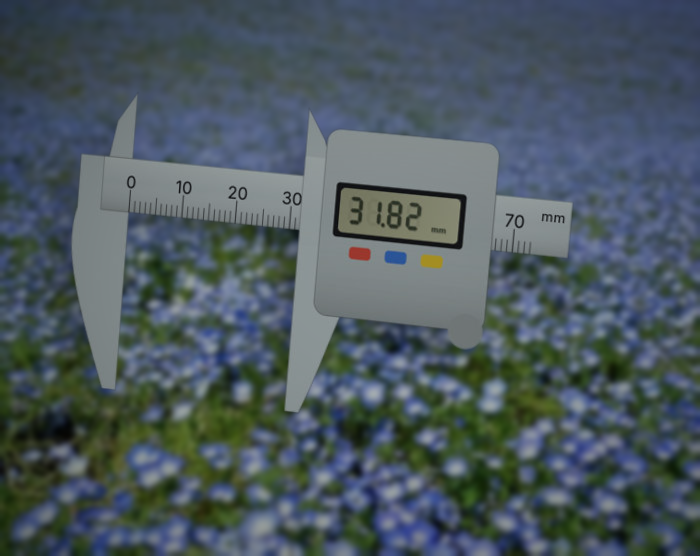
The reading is 31.82 mm
